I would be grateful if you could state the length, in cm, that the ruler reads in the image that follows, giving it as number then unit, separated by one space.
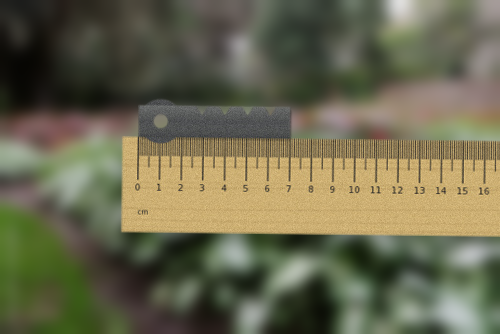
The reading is 7 cm
